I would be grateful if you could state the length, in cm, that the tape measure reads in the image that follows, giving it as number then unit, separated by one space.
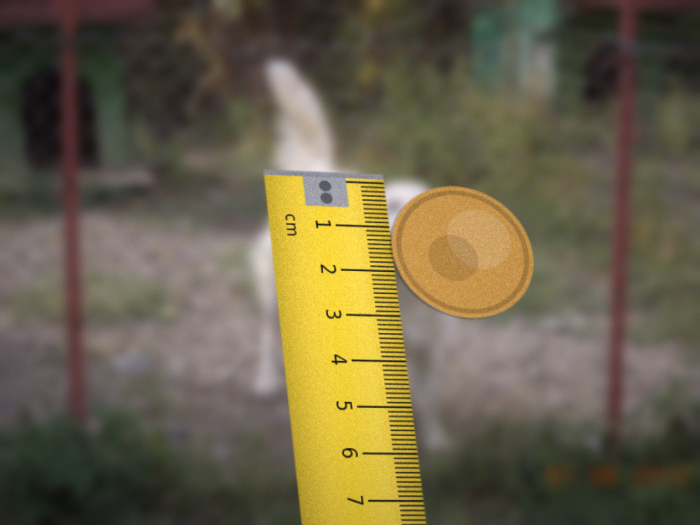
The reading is 3 cm
